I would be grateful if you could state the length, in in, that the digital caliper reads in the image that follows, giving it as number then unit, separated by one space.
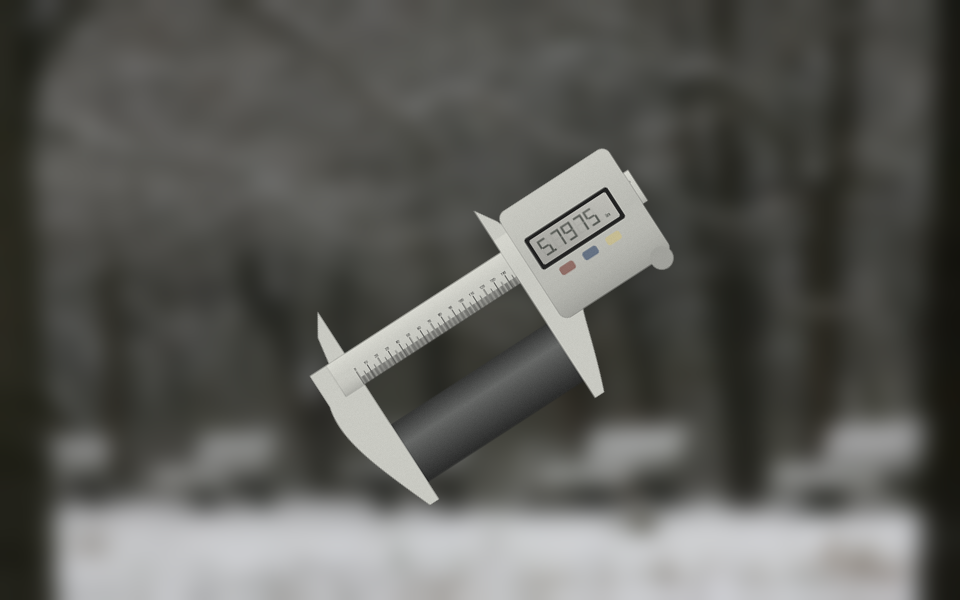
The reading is 5.7975 in
